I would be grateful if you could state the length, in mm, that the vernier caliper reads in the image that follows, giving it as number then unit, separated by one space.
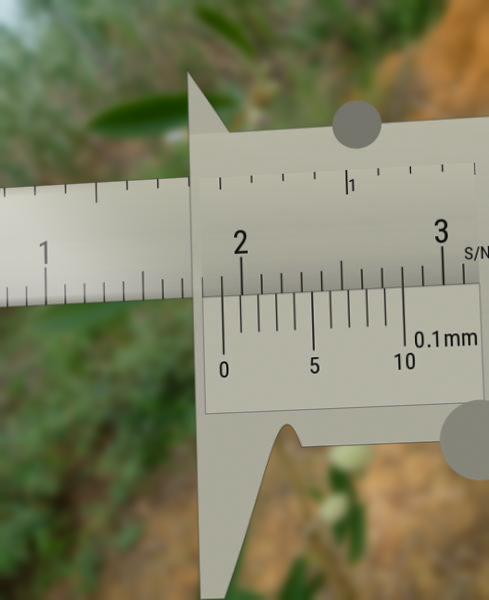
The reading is 19.0 mm
